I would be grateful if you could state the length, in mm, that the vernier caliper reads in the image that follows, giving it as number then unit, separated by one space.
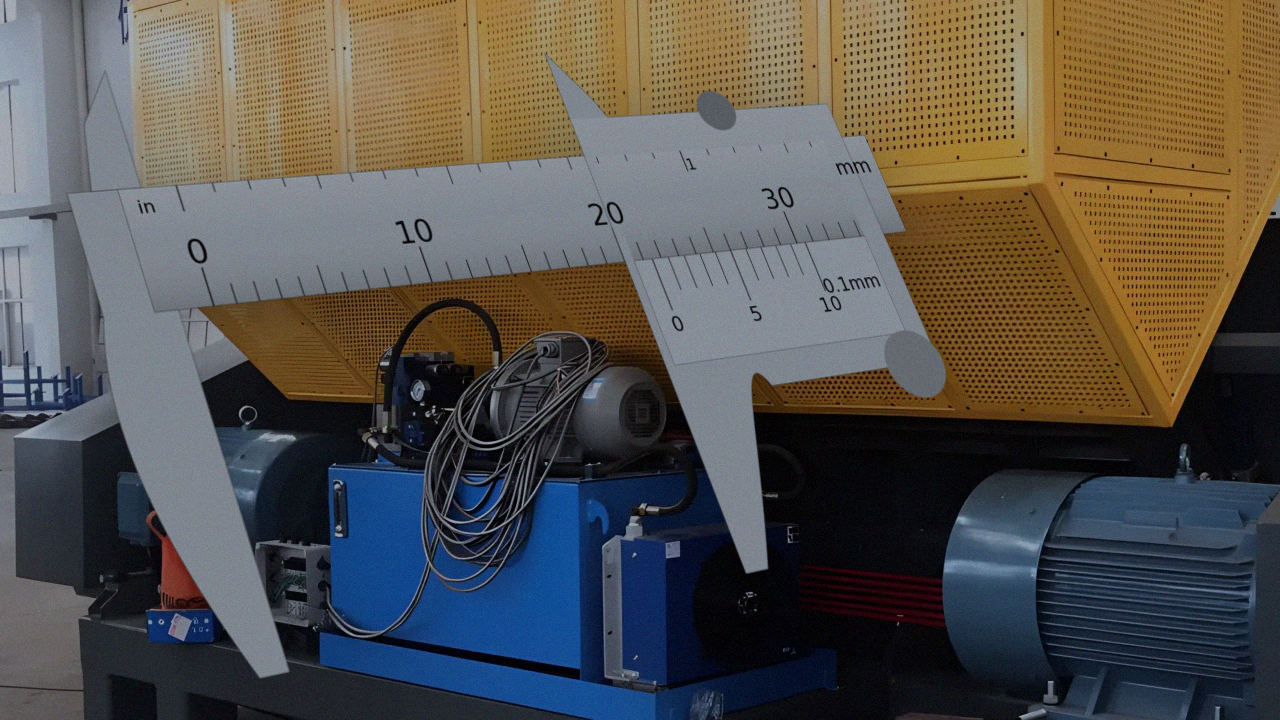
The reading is 21.5 mm
